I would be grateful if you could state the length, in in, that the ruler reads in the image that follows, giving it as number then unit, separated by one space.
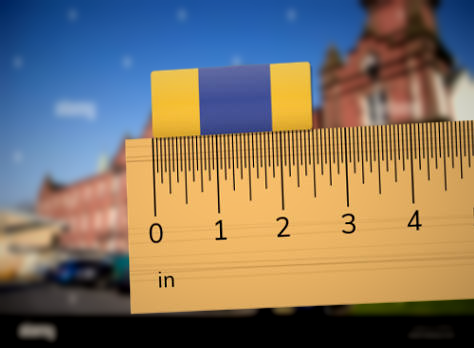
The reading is 2.5 in
